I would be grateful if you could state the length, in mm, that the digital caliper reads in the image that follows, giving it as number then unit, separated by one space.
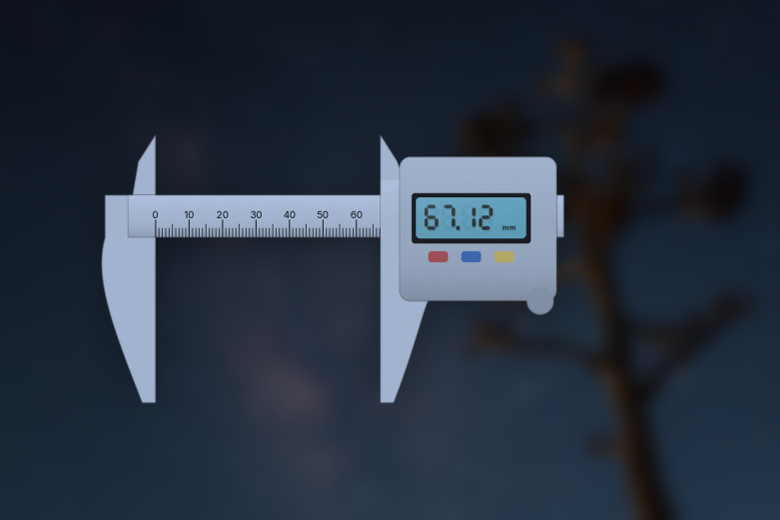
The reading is 67.12 mm
